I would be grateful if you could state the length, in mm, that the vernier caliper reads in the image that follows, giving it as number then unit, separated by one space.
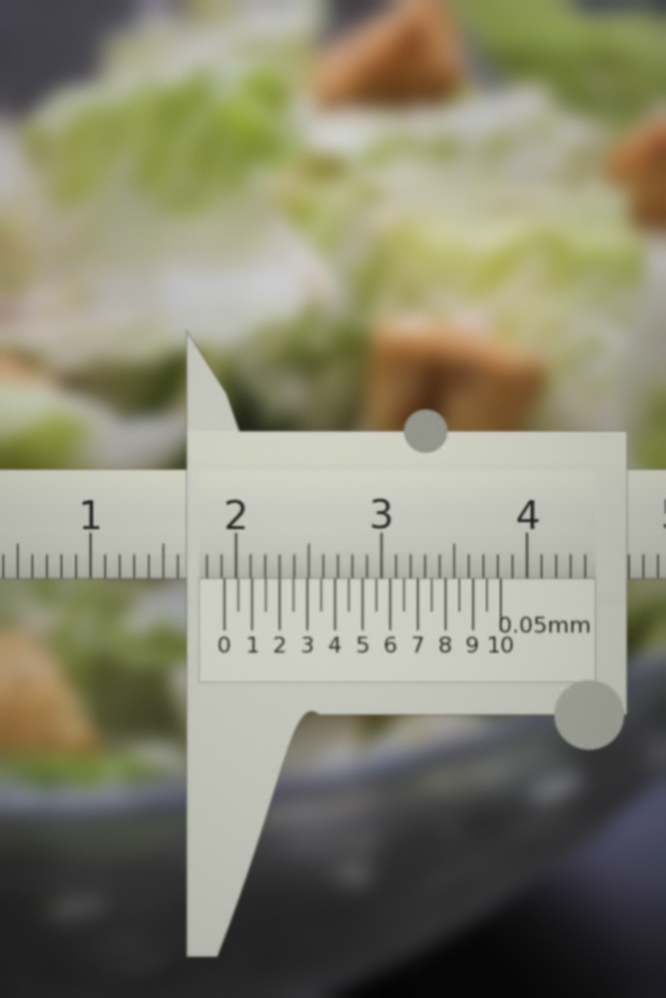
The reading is 19.2 mm
